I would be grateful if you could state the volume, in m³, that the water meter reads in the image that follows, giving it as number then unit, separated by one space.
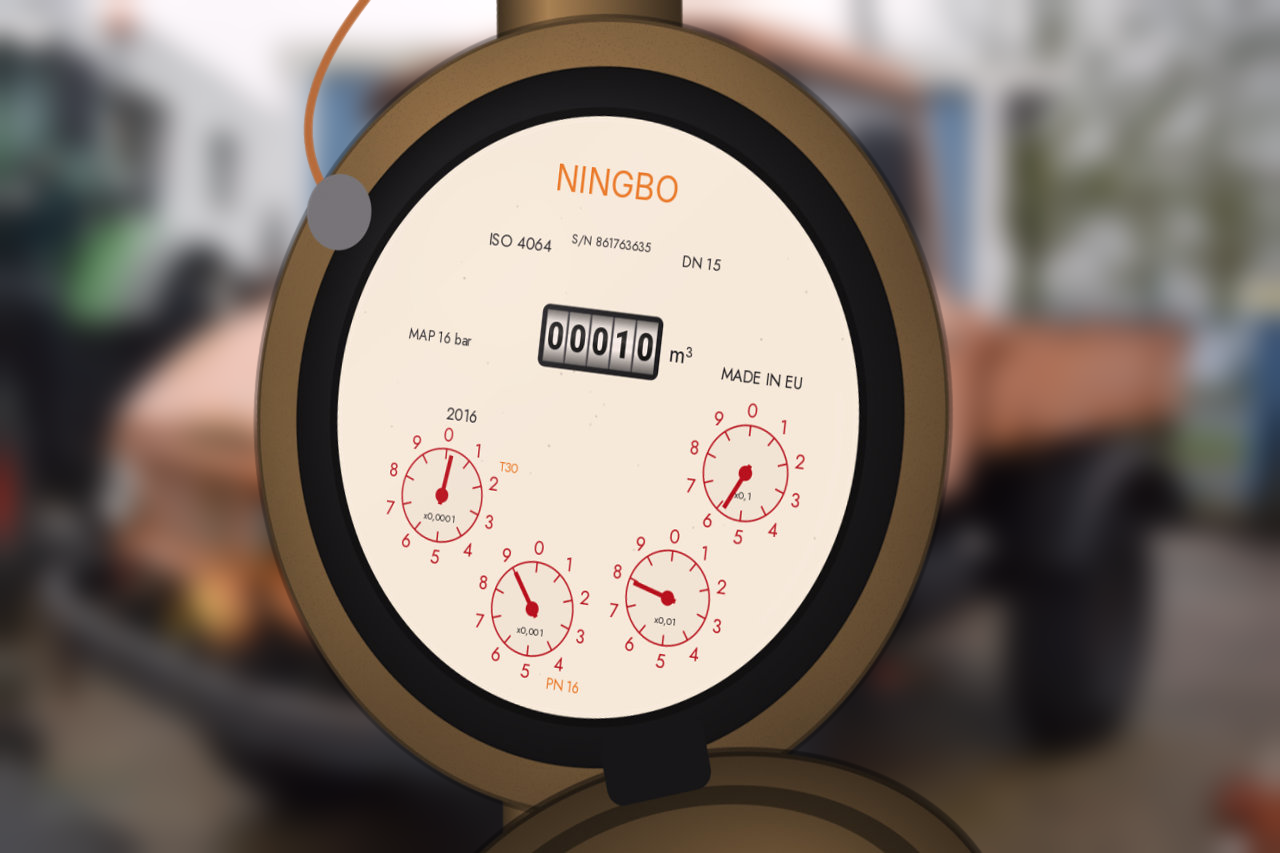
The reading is 10.5790 m³
